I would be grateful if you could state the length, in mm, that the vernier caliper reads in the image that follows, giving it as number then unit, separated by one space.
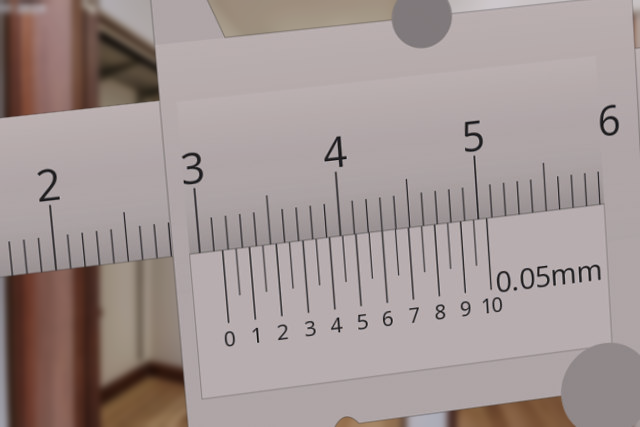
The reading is 31.6 mm
